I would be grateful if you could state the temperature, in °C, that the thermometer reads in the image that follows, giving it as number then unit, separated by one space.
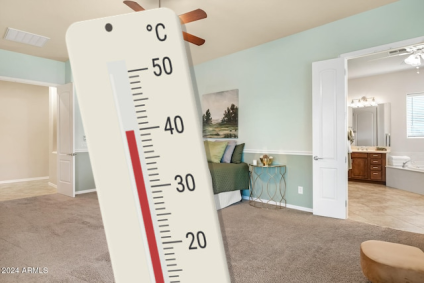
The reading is 40 °C
